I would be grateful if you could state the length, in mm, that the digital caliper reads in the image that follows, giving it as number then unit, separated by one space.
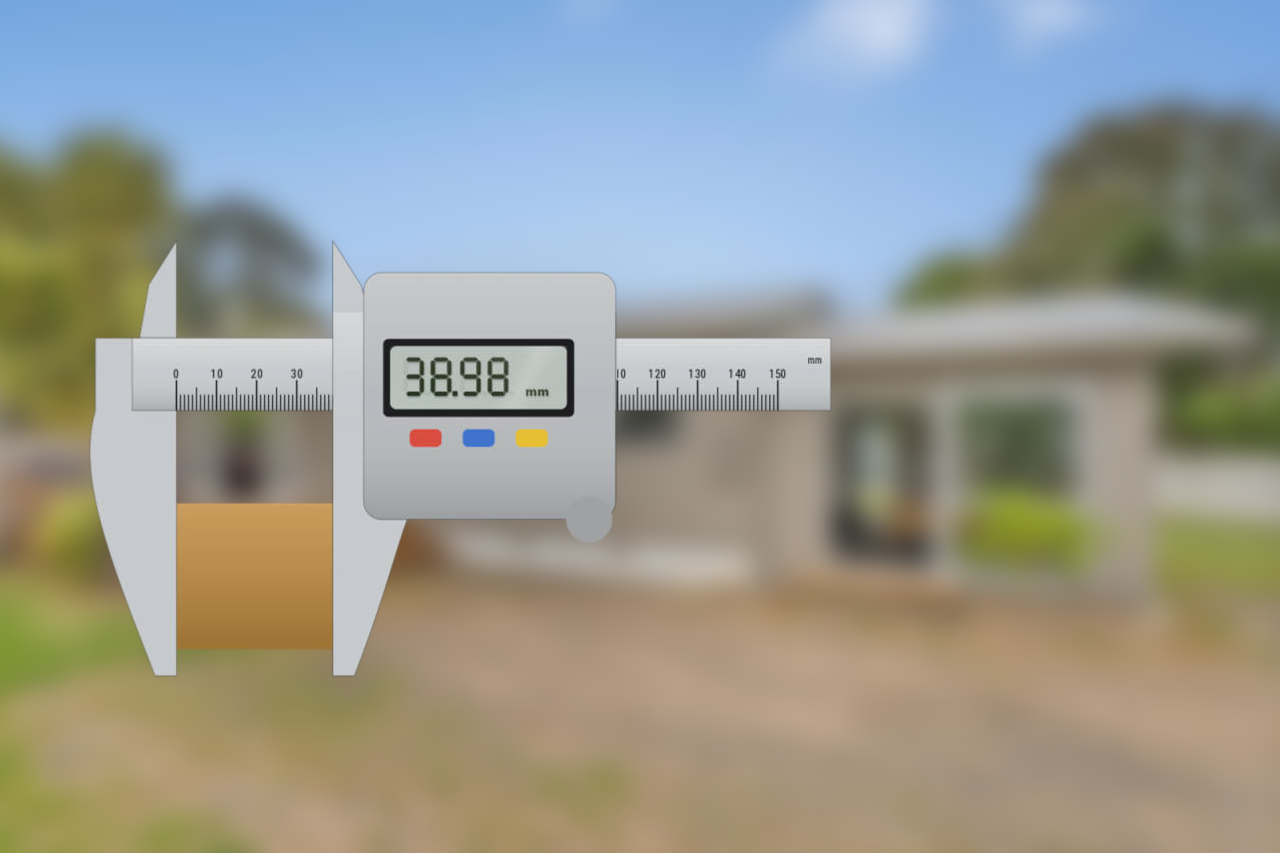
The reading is 38.98 mm
